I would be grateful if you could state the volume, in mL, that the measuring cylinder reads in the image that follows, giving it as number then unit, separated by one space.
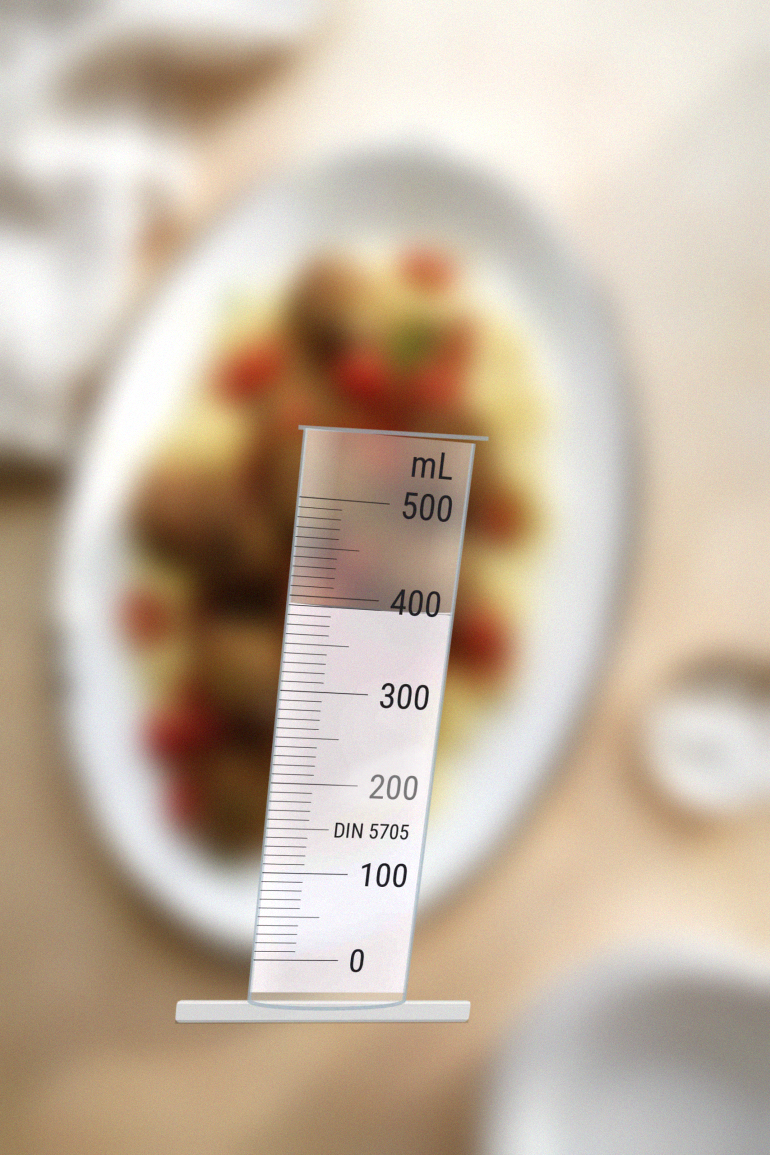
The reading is 390 mL
